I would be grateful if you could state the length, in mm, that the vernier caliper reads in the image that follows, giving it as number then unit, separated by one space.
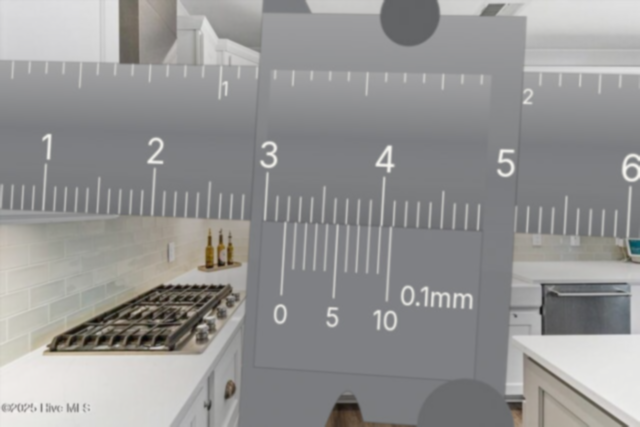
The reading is 31.8 mm
